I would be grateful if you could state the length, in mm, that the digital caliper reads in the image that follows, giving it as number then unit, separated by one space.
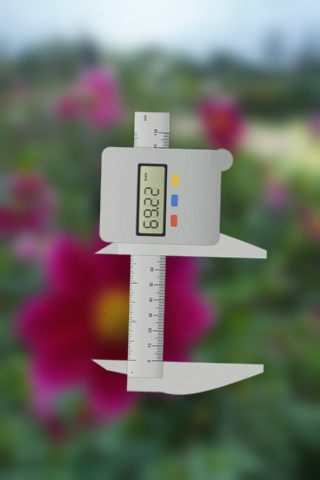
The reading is 69.22 mm
